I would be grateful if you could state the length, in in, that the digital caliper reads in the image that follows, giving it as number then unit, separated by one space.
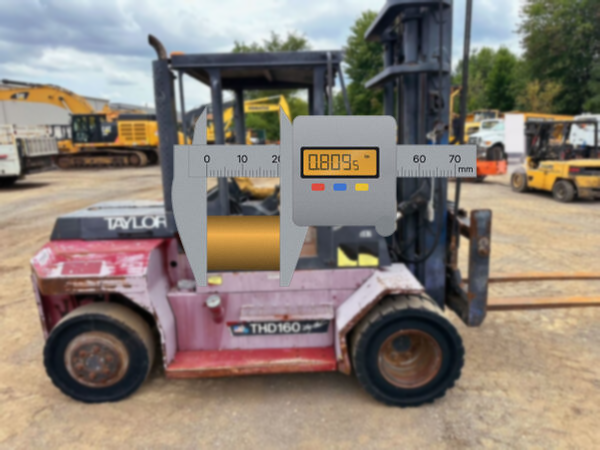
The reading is 0.8095 in
